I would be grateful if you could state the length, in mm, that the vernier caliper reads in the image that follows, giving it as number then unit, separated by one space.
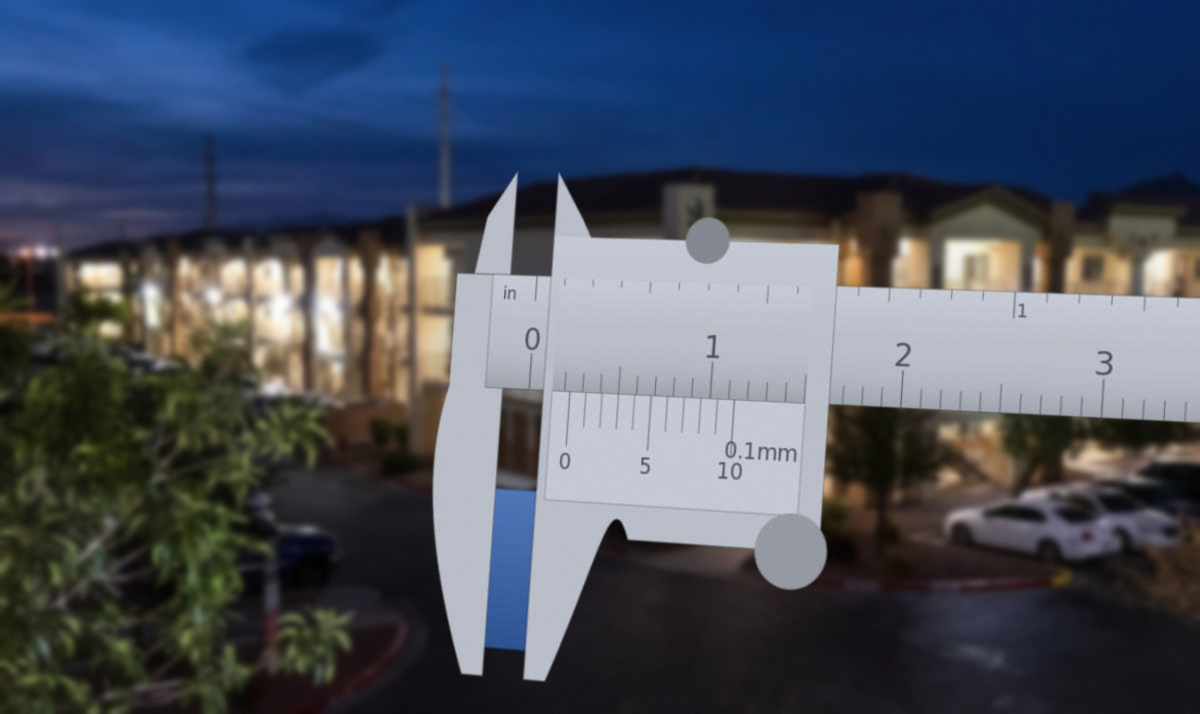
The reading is 2.3 mm
